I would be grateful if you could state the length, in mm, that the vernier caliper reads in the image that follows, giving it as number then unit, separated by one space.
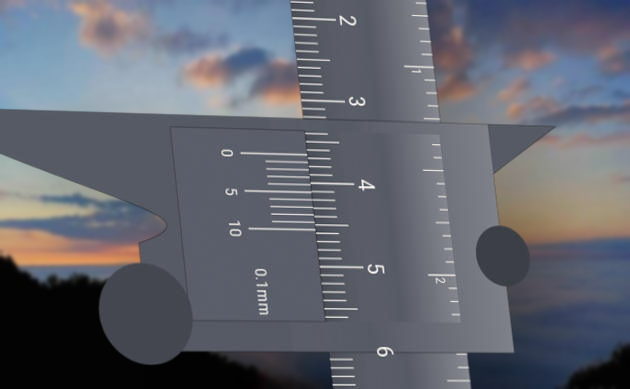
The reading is 36.6 mm
